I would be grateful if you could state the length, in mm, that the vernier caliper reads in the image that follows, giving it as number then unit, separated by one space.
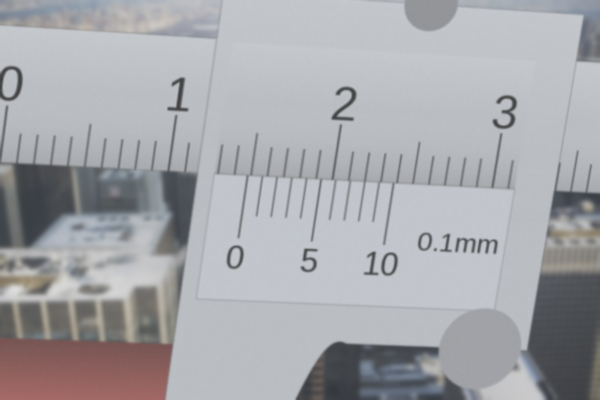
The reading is 14.8 mm
